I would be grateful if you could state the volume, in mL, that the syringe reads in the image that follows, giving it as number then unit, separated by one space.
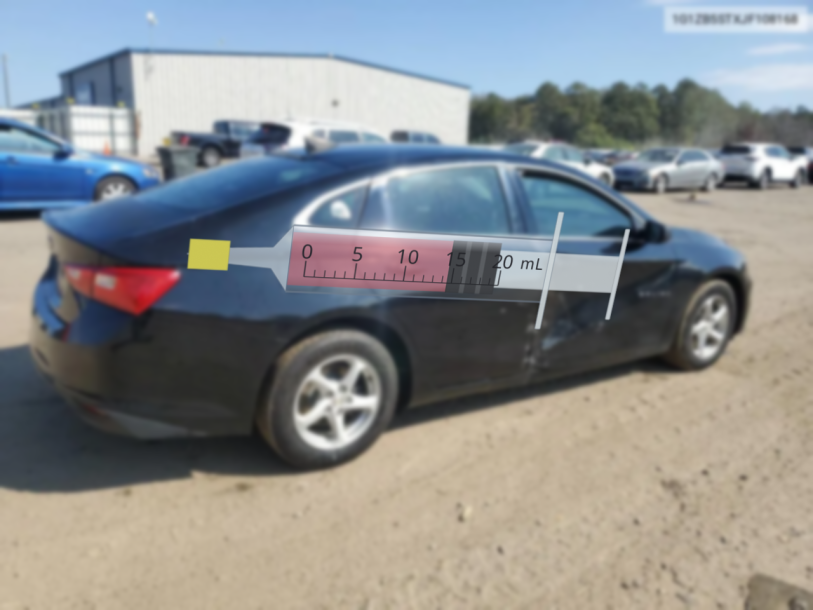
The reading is 14.5 mL
